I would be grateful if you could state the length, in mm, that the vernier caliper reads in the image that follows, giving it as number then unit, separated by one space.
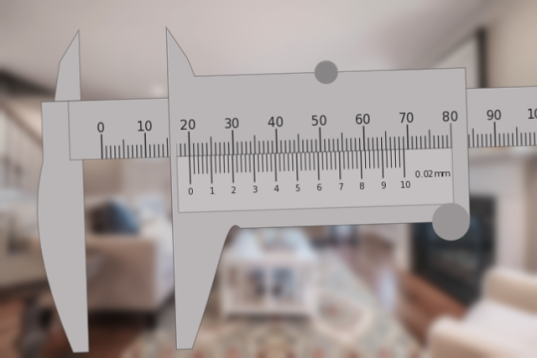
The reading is 20.0 mm
